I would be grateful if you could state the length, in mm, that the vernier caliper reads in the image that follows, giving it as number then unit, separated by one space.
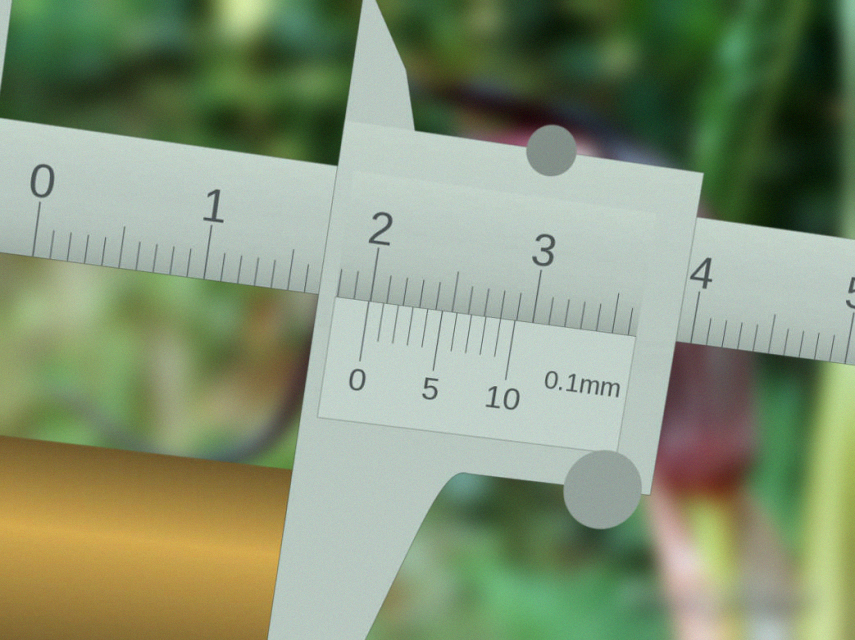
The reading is 19.9 mm
